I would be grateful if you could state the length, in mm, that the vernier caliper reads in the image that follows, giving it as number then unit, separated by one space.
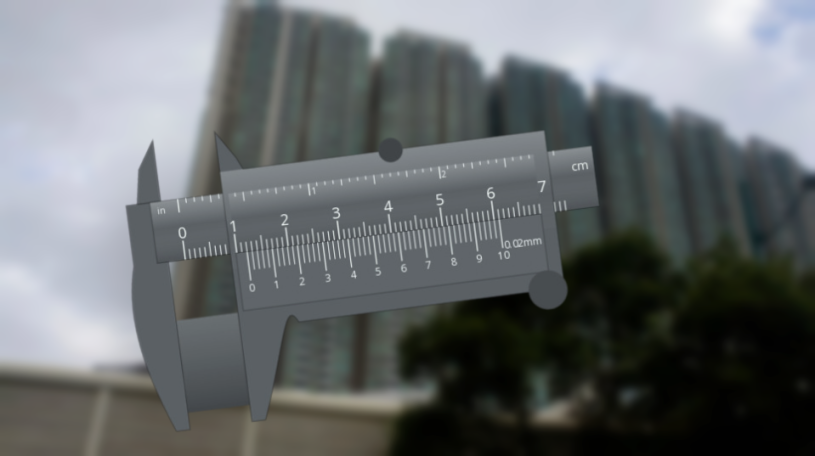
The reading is 12.0 mm
